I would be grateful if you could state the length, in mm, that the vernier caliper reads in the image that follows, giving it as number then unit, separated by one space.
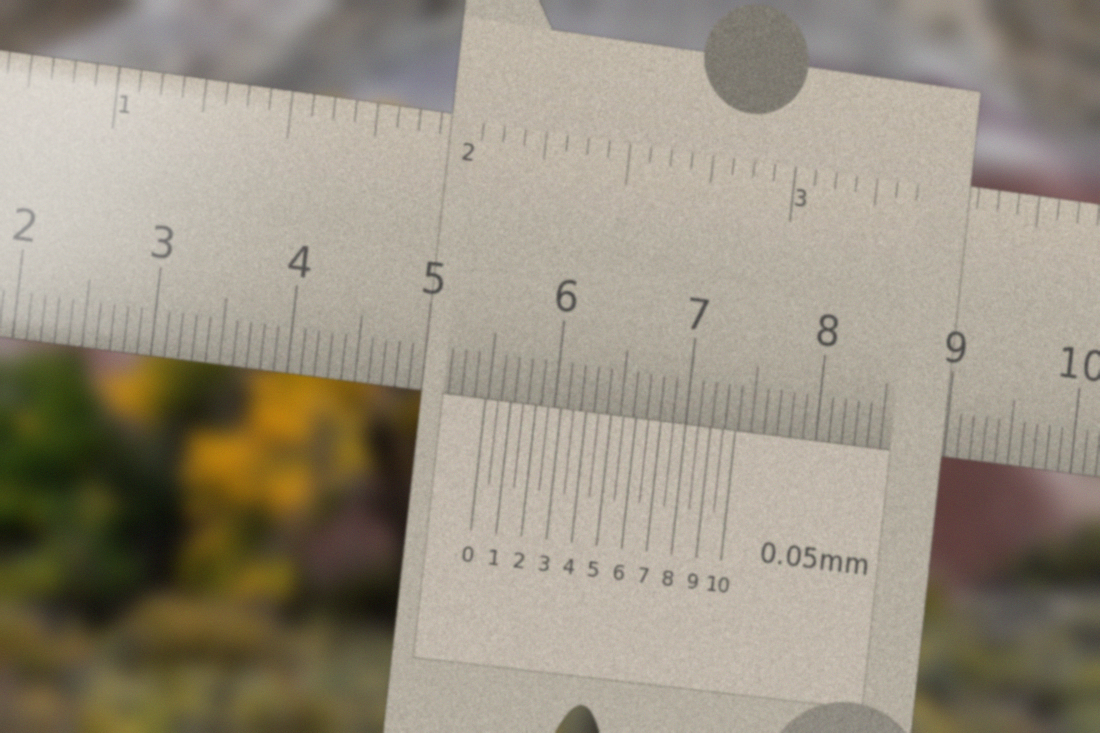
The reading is 54.8 mm
